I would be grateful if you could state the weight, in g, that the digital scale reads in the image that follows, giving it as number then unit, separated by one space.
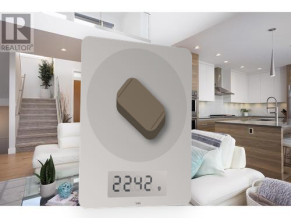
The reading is 2242 g
